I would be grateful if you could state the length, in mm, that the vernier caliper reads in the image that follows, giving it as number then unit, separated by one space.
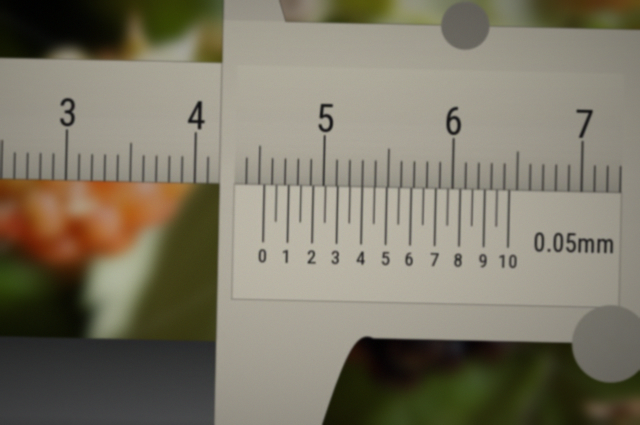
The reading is 45.4 mm
